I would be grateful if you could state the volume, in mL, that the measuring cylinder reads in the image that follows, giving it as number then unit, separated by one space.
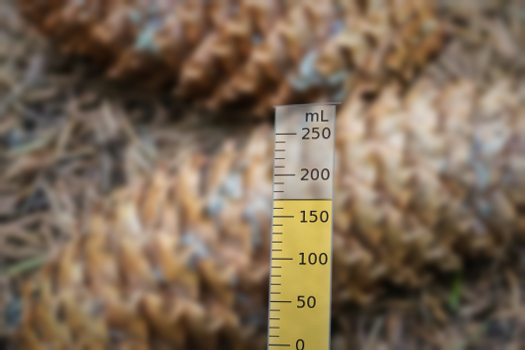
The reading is 170 mL
